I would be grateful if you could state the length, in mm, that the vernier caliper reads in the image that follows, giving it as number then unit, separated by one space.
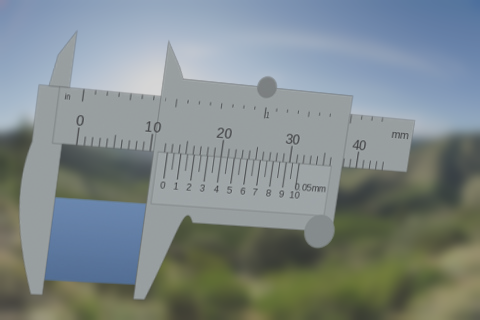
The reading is 12.4 mm
